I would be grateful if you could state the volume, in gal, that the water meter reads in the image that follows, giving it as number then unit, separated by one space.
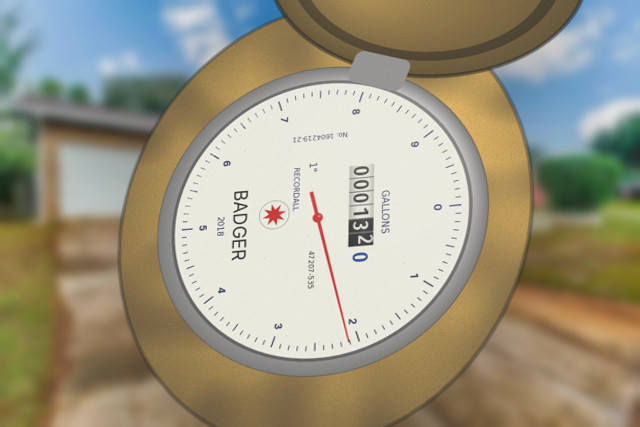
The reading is 1322.1 gal
